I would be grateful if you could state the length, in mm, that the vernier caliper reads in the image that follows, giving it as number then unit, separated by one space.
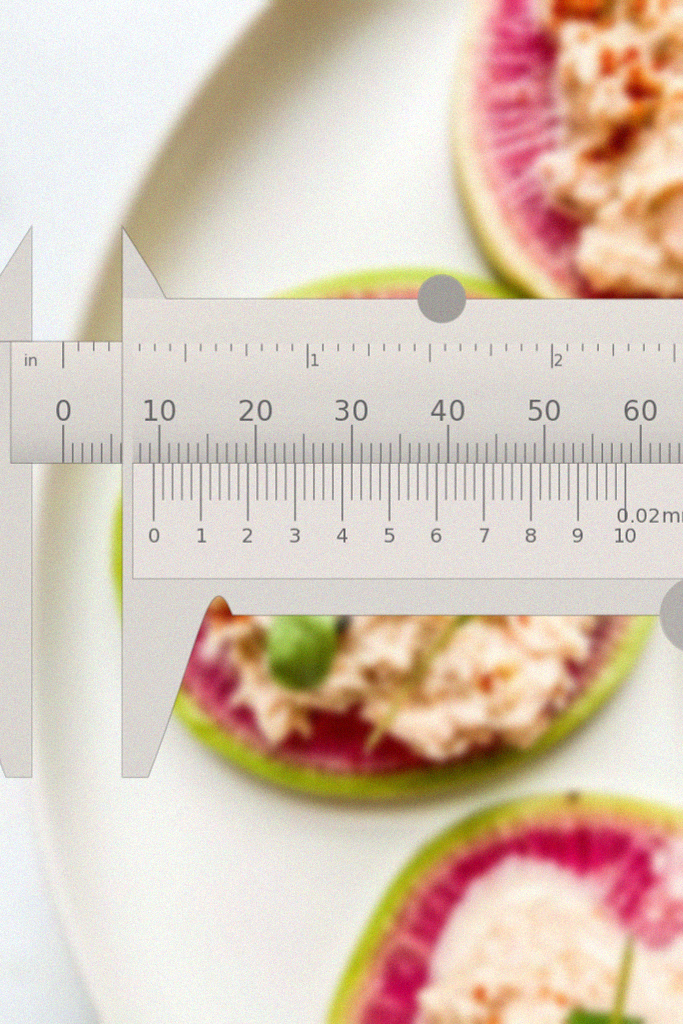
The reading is 9.4 mm
